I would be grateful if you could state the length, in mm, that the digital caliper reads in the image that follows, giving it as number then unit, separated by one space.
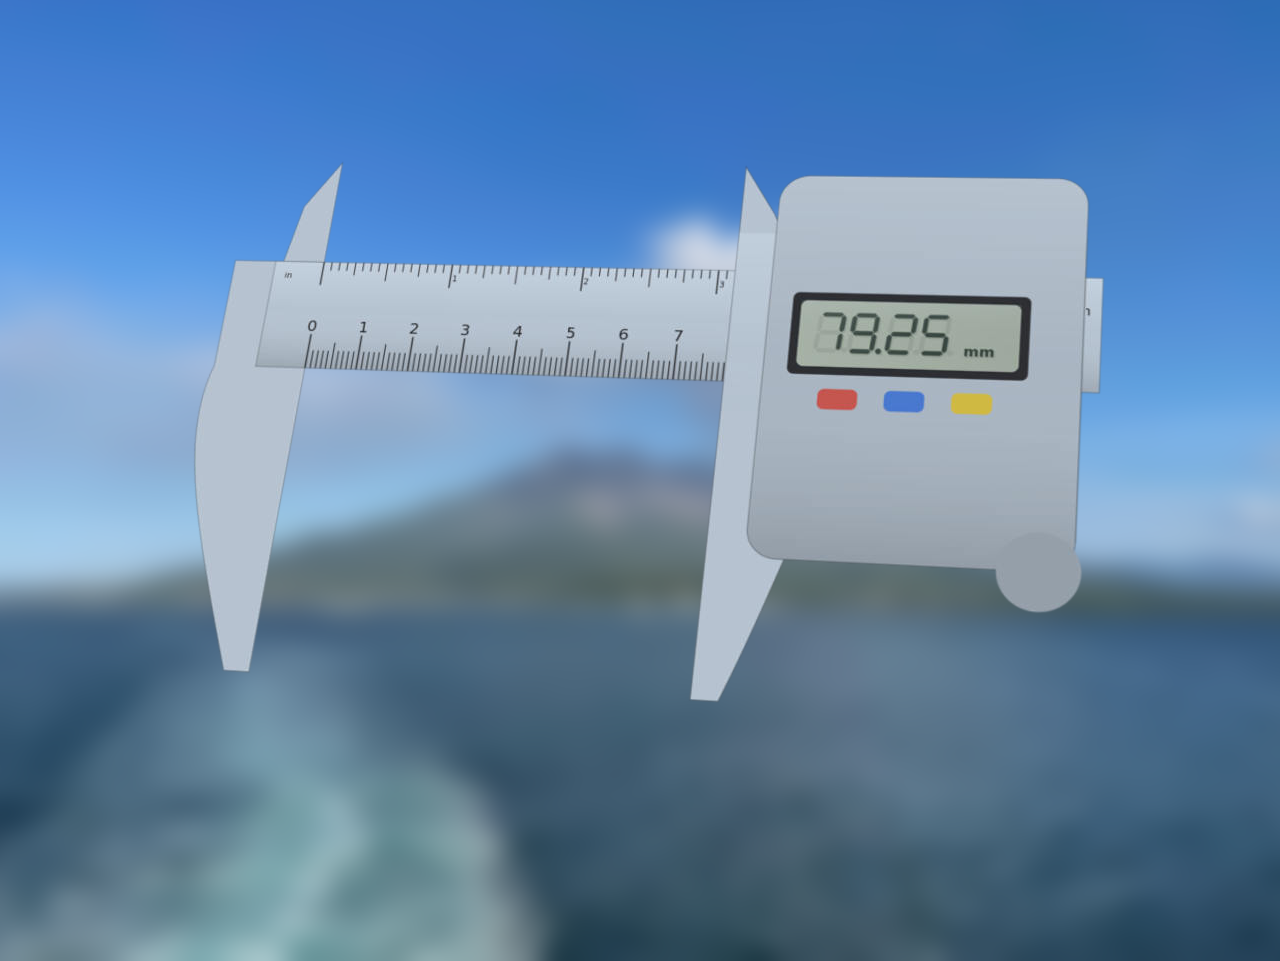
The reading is 79.25 mm
